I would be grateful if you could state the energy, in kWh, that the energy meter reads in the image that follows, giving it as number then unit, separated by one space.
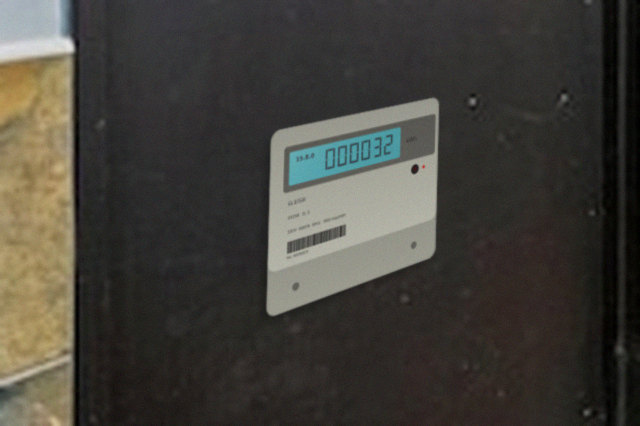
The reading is 32 kWh
